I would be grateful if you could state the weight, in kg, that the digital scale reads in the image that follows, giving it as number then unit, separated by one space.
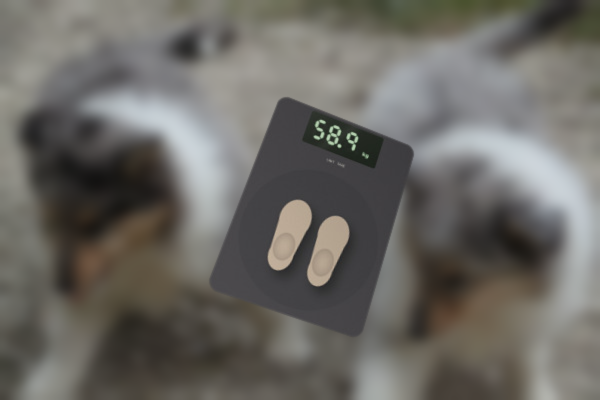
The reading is 58.9 kg
